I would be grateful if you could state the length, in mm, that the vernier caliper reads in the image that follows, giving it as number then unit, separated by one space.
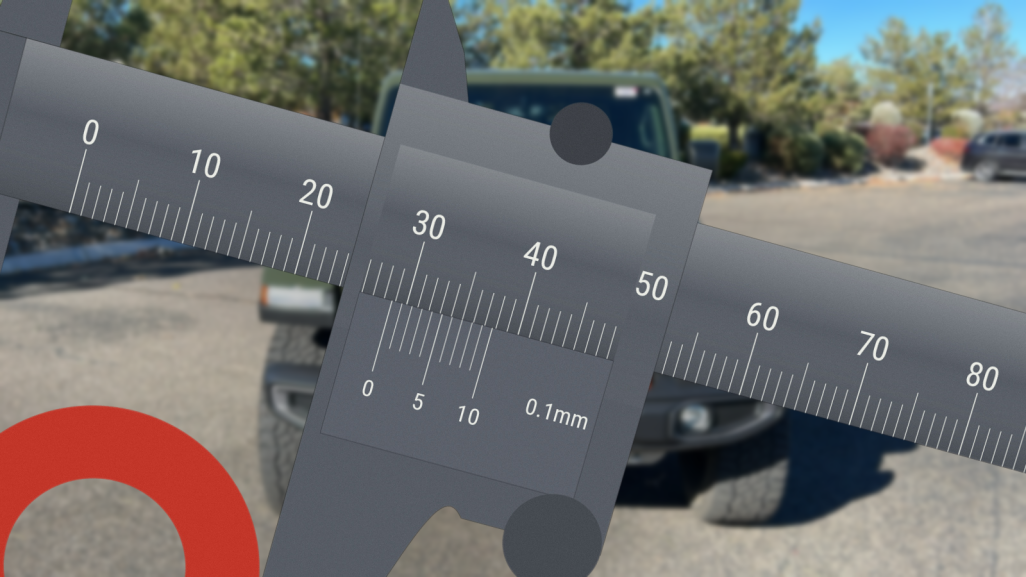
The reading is 28.7 mm
